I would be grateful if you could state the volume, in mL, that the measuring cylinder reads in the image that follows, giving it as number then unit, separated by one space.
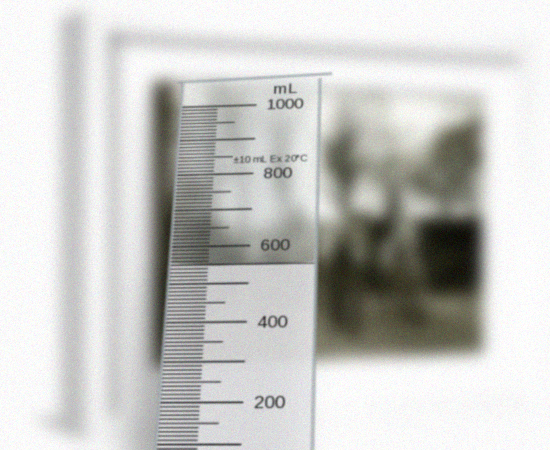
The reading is 550 mL
